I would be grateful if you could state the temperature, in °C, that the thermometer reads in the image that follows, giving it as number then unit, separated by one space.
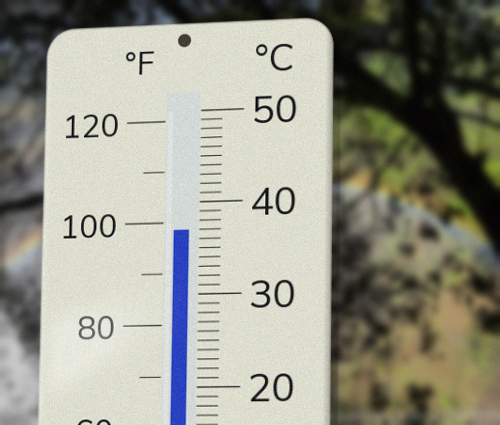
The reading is 37 °C
